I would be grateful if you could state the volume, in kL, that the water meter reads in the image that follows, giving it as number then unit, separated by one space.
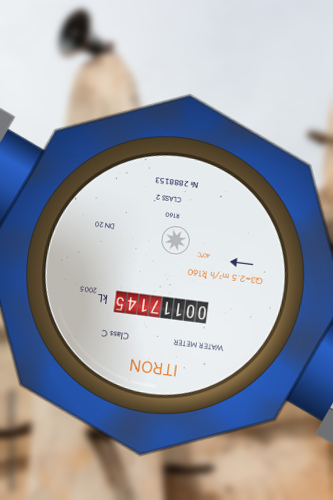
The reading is 11.7145 kL
